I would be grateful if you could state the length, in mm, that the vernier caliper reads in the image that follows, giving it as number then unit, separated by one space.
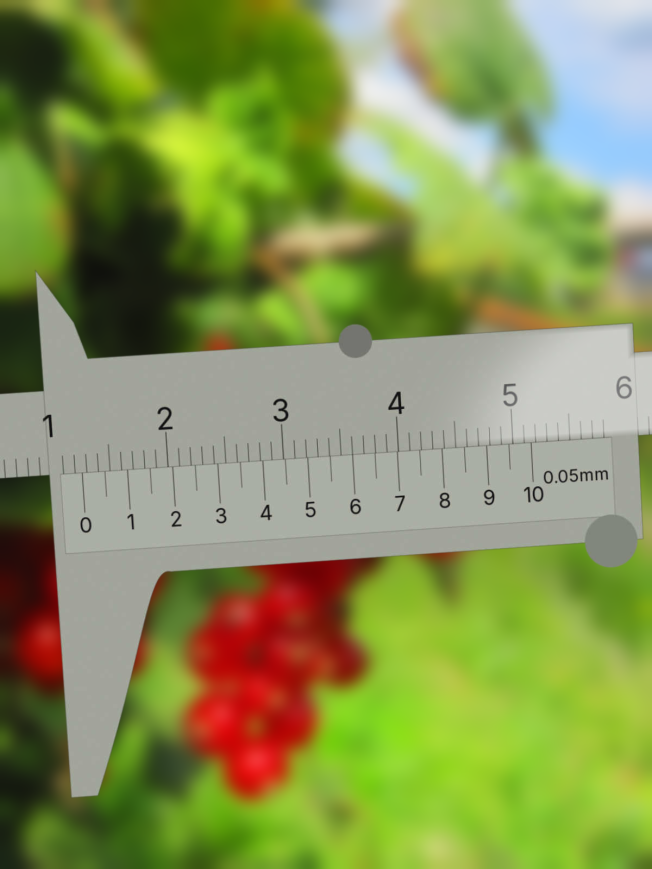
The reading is 12.6 mm
